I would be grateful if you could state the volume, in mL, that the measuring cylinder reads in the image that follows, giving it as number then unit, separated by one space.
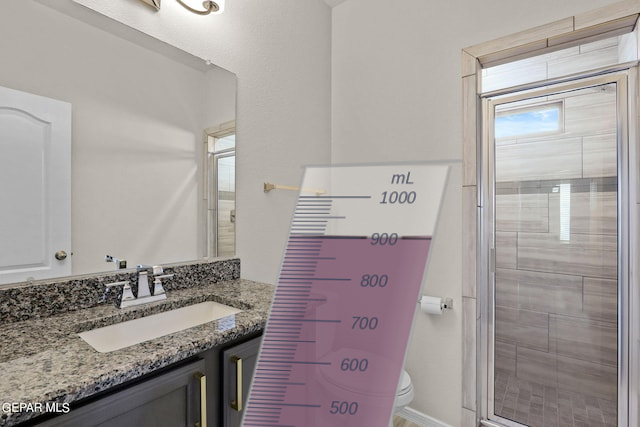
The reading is 900 mL
